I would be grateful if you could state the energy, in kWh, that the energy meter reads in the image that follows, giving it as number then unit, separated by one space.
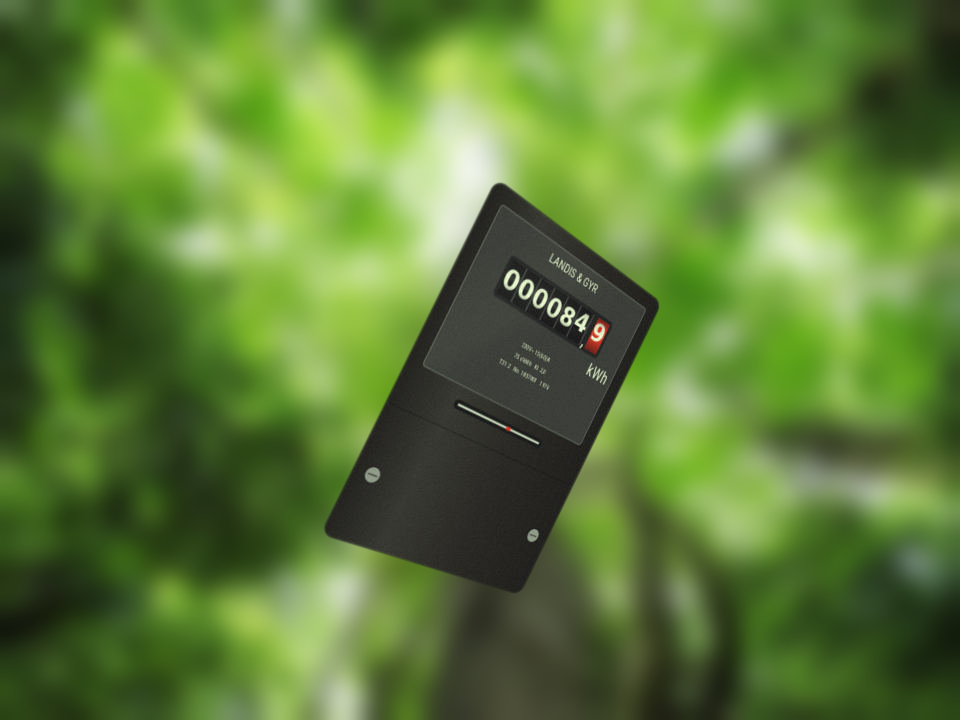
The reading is 84.9 kWh
